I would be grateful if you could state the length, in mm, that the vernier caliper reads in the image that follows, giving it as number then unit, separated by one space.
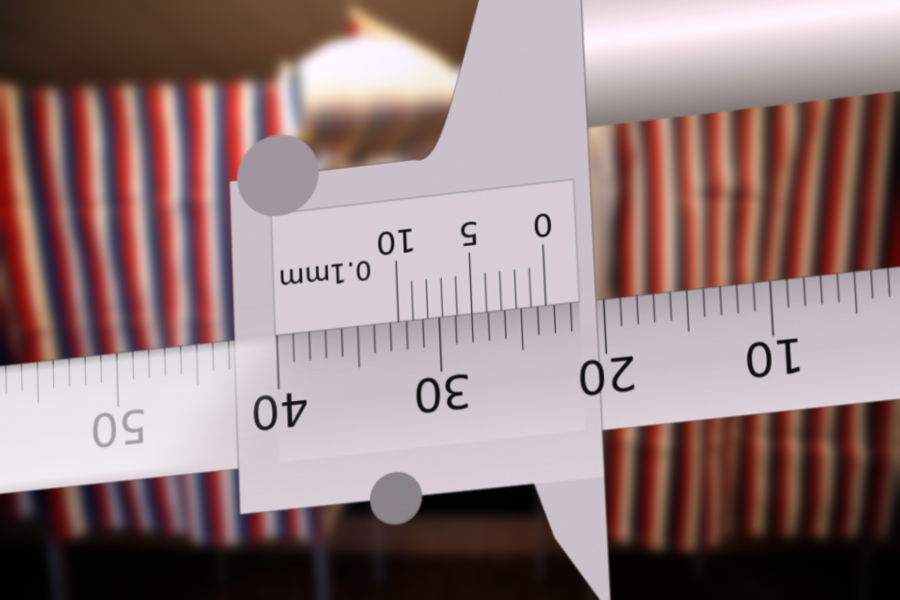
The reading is 23.5 mm
